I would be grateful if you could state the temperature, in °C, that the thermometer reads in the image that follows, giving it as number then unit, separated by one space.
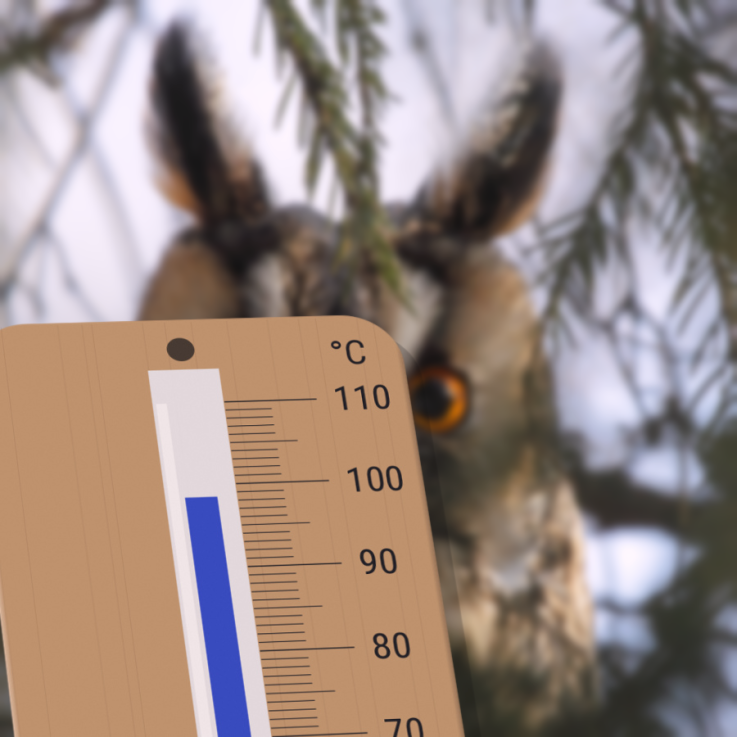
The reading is 98.5 °C
